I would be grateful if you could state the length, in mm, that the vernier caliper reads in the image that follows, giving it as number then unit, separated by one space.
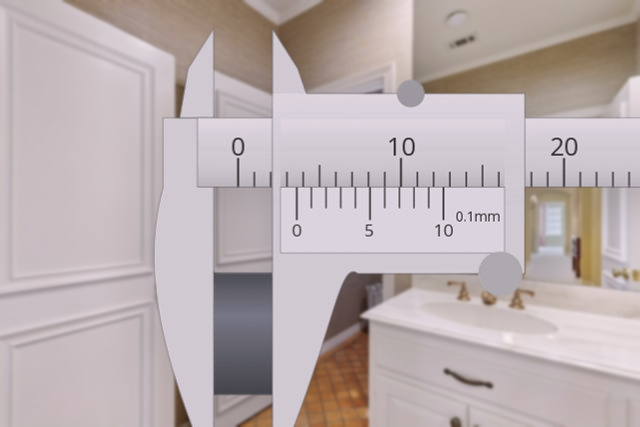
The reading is 3.6 mm
